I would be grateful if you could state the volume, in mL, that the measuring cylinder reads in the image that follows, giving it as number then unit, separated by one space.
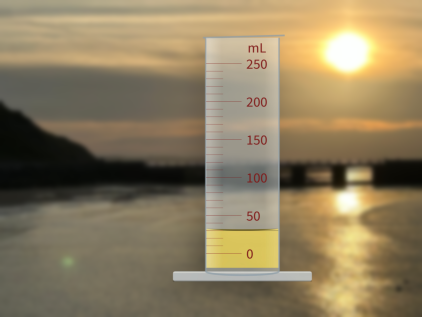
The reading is 30 mL
